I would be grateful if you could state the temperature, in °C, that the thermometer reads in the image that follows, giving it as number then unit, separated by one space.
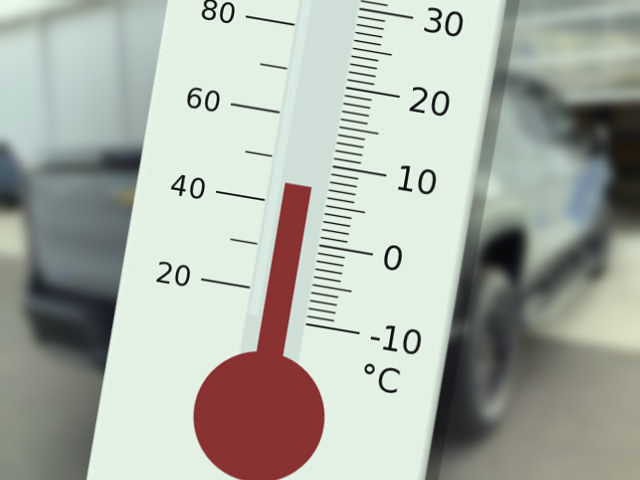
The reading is 7 °C
